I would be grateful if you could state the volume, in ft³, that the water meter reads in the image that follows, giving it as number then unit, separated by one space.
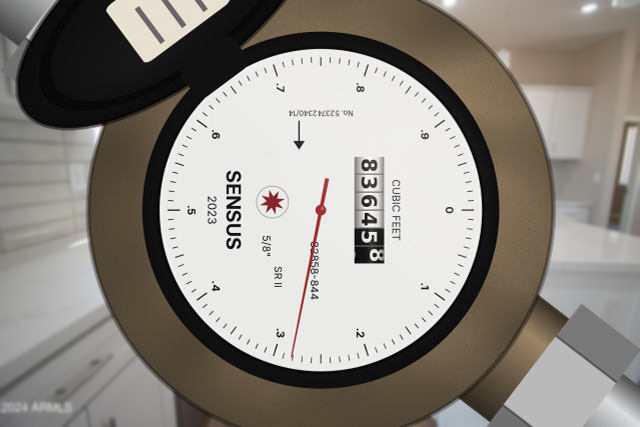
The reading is 836458.28 ft³
